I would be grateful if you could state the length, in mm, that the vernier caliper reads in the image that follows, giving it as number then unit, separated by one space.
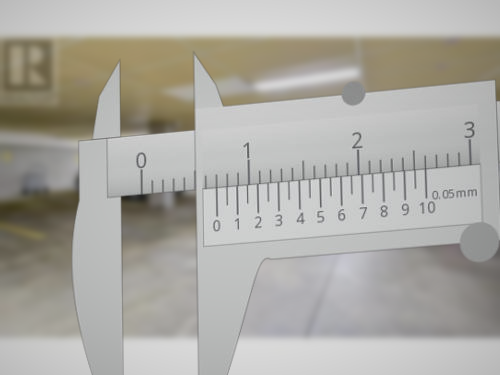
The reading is 7.0 mm
